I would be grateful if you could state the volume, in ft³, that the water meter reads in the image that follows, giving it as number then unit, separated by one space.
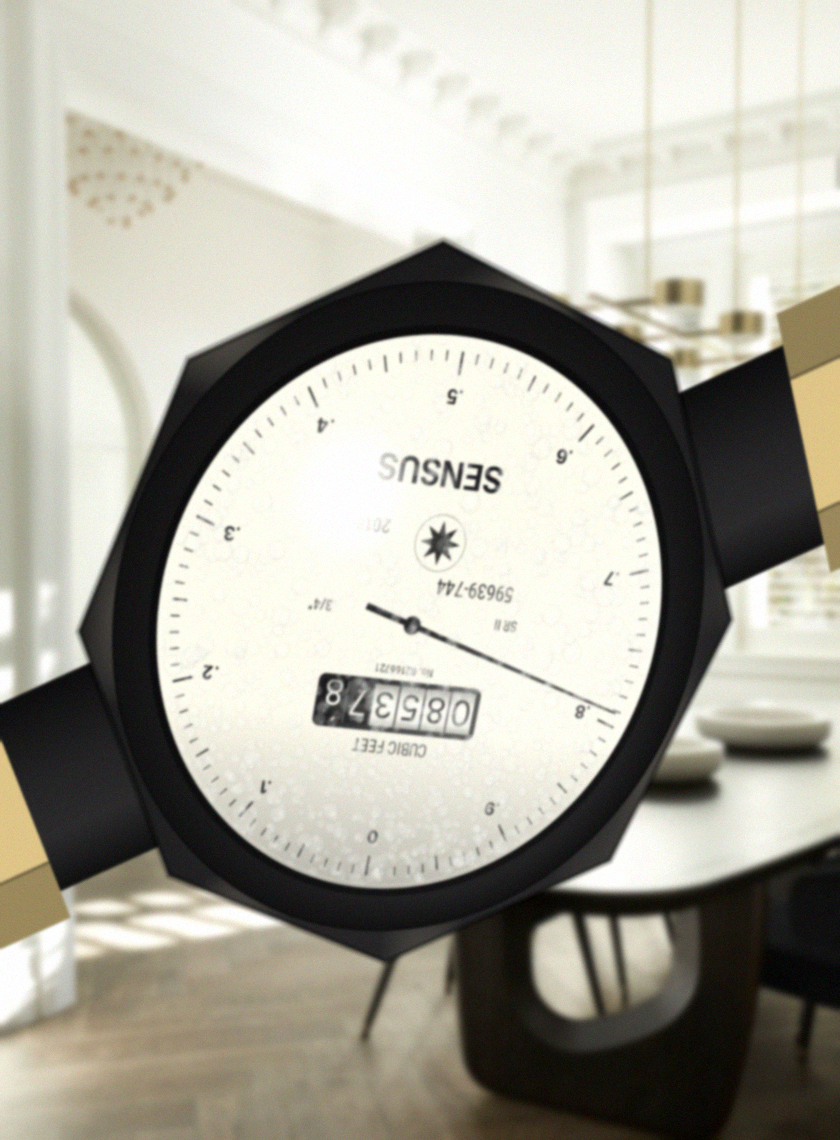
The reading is 85377.79 ft³
